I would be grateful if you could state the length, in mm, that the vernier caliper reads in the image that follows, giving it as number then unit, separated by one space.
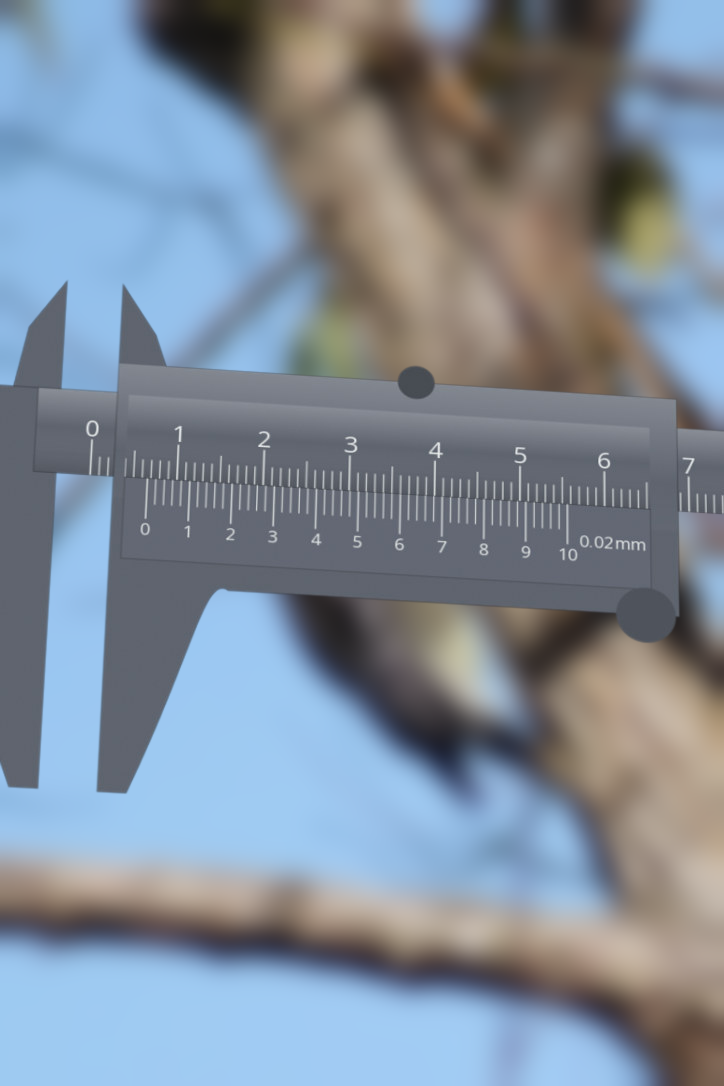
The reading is 6.6 mm
